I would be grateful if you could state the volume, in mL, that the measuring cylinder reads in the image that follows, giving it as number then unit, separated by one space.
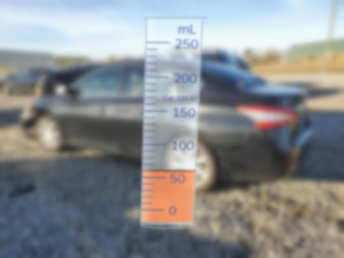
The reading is 60 mL
